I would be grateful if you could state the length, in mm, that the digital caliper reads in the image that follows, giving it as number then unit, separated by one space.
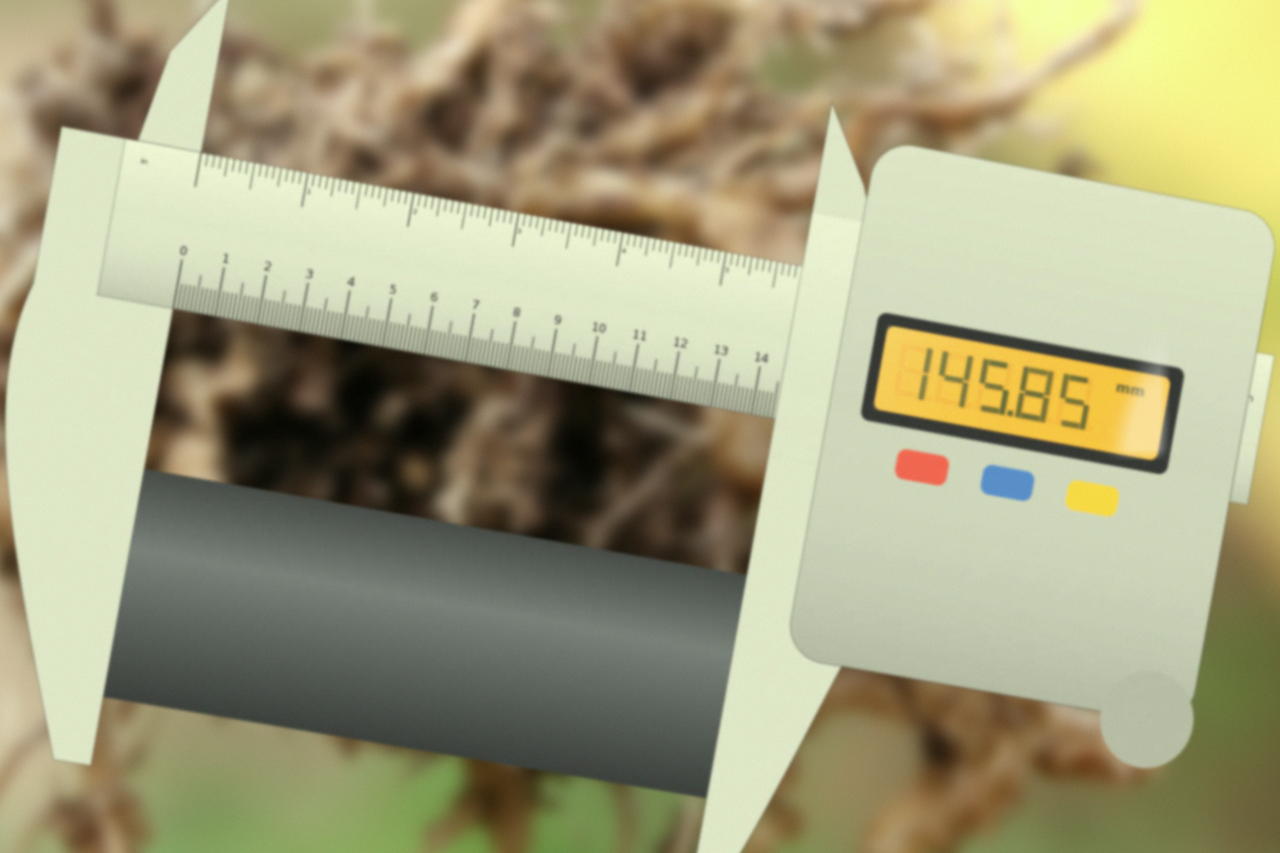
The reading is 145.85 mm
